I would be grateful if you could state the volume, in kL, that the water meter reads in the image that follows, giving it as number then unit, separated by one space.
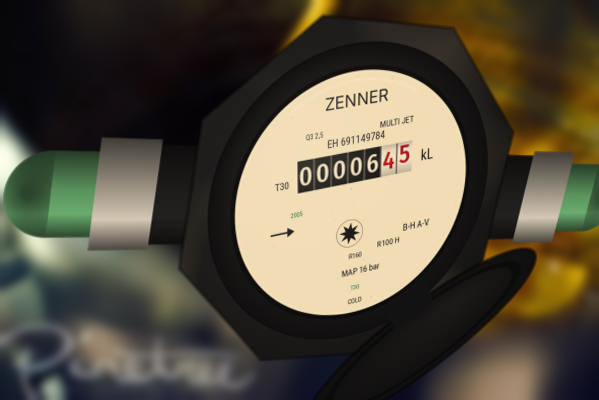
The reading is 6.45 kL
